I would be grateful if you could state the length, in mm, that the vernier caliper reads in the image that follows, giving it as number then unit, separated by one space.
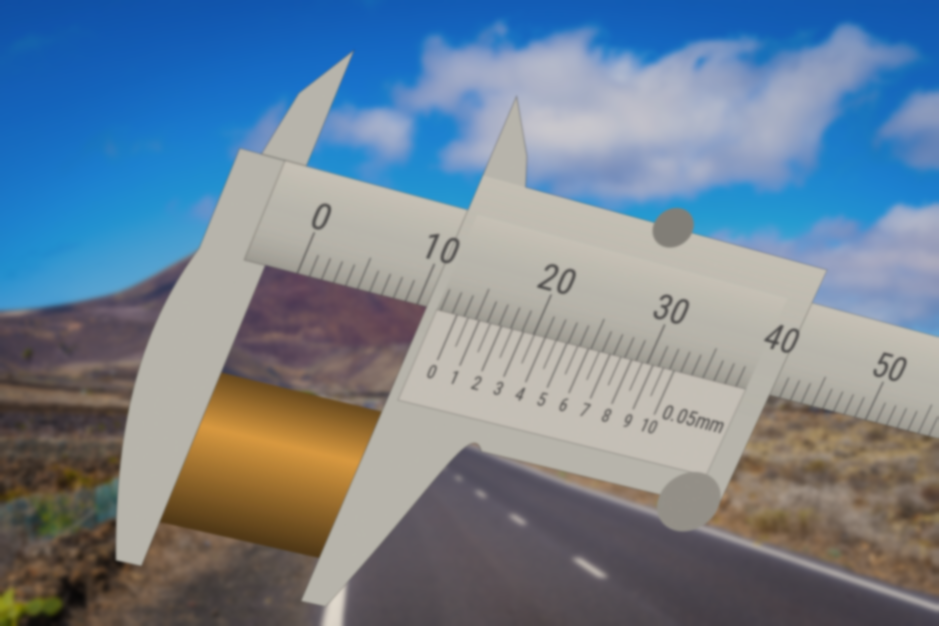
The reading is 13.4 mm
